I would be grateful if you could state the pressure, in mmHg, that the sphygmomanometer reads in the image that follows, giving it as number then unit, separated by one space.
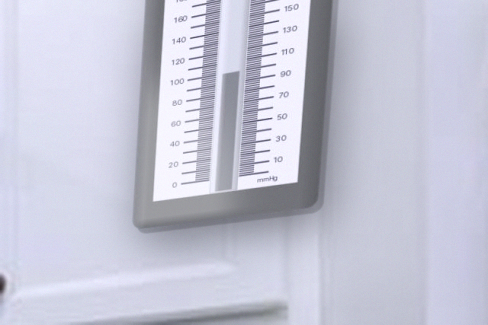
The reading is 100 mmHg
